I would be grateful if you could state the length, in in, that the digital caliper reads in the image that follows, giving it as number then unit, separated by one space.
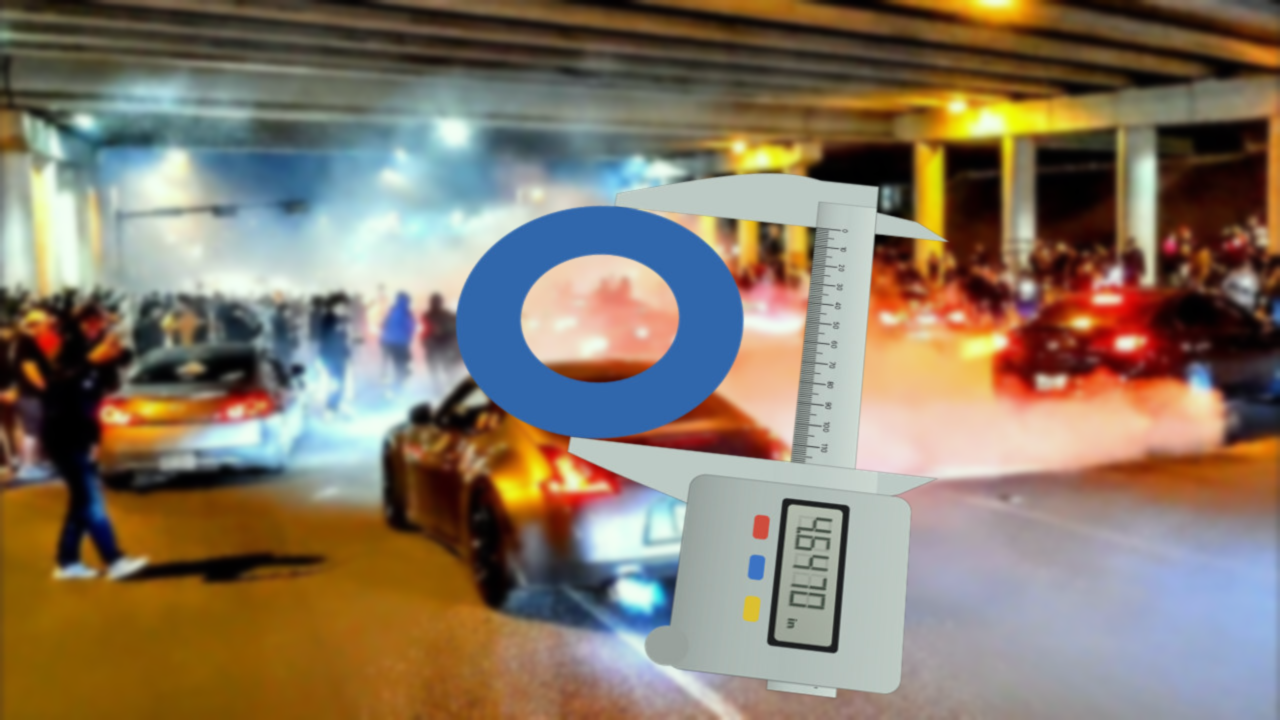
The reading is 4.6470 in
